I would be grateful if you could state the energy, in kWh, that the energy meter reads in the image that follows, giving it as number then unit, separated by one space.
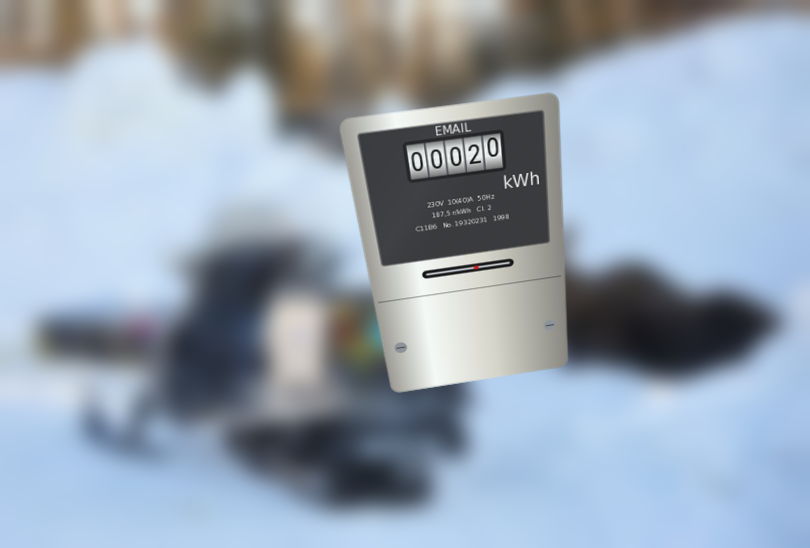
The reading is 20 kWh
